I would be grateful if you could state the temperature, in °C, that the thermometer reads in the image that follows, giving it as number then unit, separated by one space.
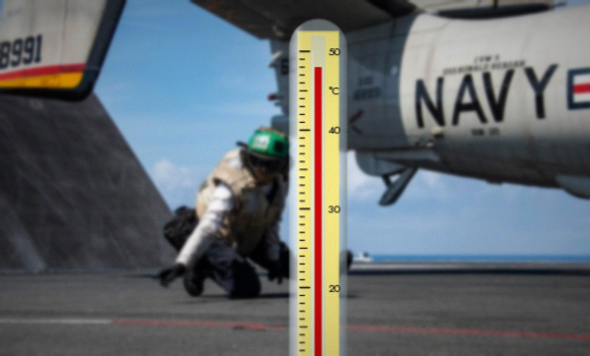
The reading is 48 °C
